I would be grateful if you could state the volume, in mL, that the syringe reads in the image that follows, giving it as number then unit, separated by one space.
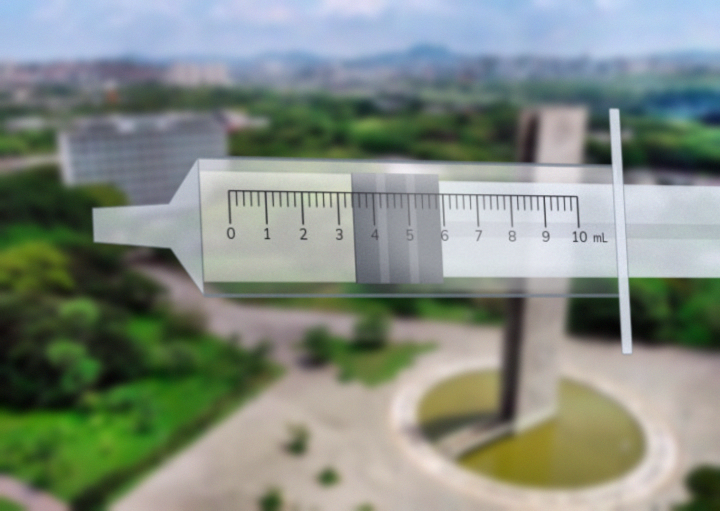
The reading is 3.4 mL
